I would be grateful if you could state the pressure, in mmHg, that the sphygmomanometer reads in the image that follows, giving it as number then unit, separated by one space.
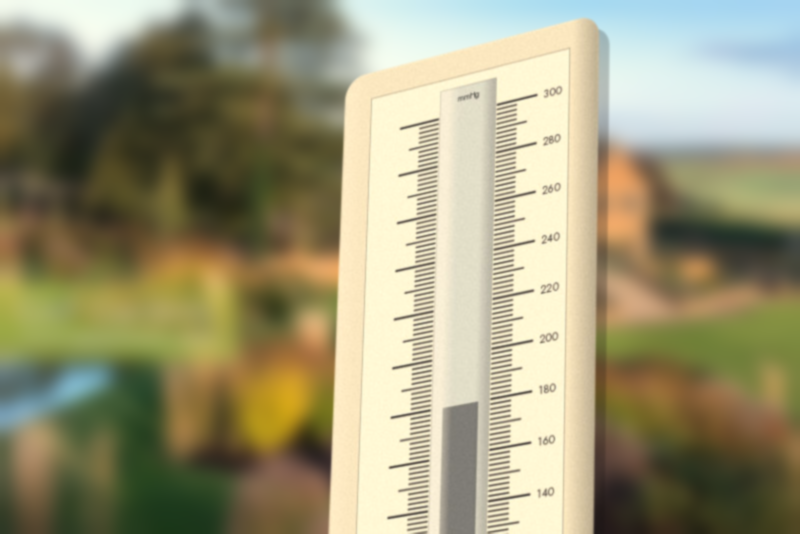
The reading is 180 mmHg
